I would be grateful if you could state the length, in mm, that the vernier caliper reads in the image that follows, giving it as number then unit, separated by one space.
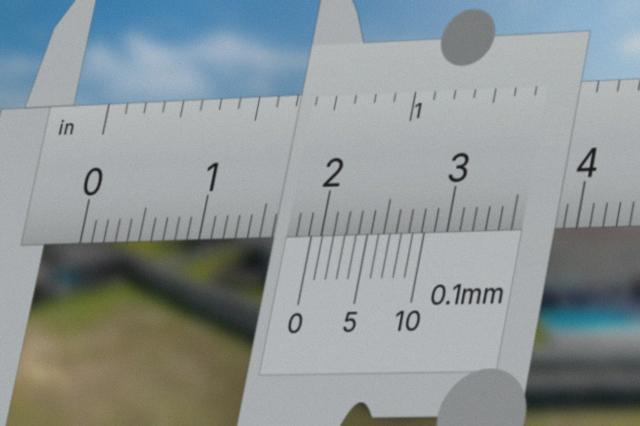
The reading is 19.2 mm
